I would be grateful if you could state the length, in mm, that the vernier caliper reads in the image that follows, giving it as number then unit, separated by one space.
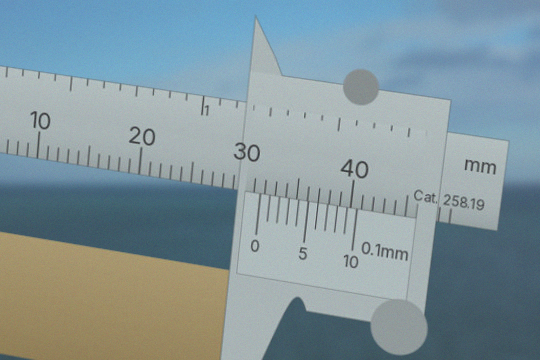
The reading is 31.6 mm
